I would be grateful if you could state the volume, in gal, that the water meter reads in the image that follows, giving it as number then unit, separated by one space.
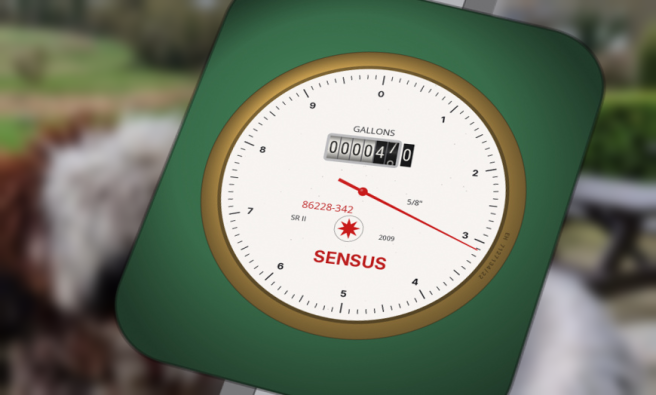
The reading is 473.1 gal
